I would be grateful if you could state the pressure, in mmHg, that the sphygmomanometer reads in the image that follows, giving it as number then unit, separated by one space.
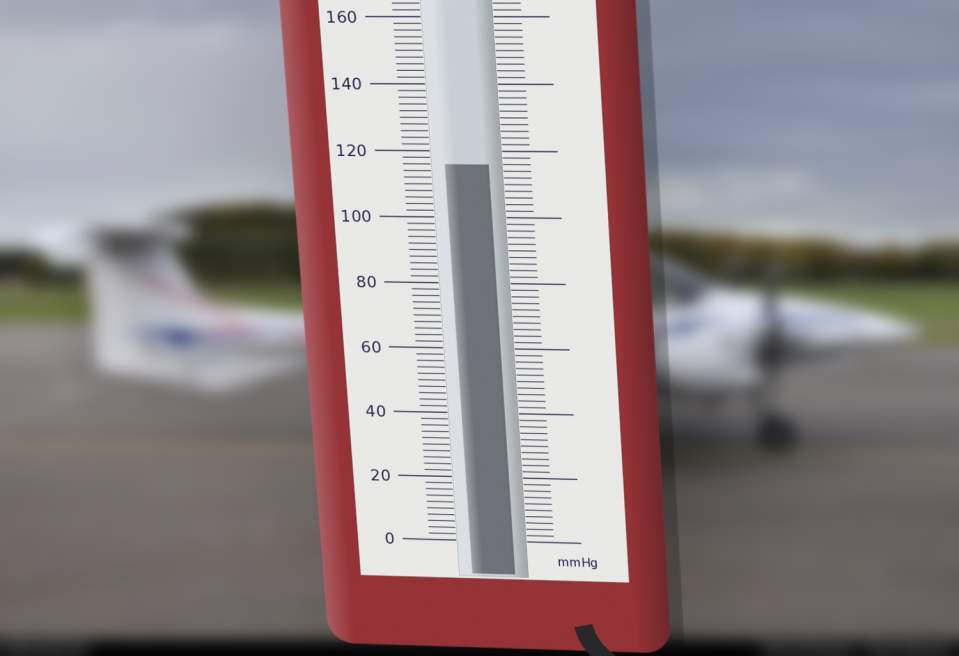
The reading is 116 mmHg
